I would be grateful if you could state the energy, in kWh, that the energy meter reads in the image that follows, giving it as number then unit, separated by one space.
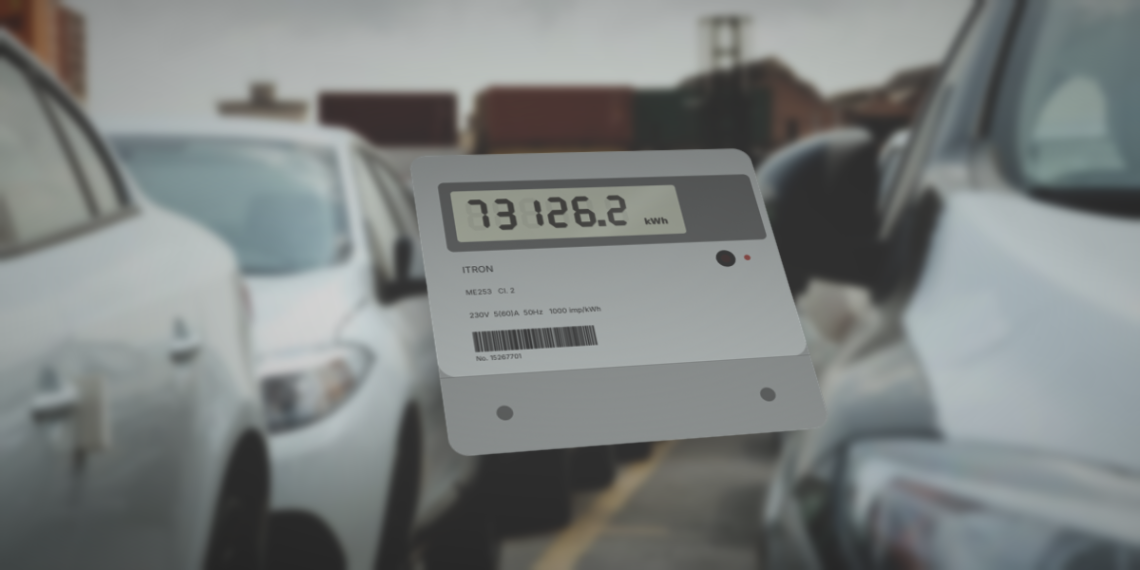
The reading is 73126.2 kWh
